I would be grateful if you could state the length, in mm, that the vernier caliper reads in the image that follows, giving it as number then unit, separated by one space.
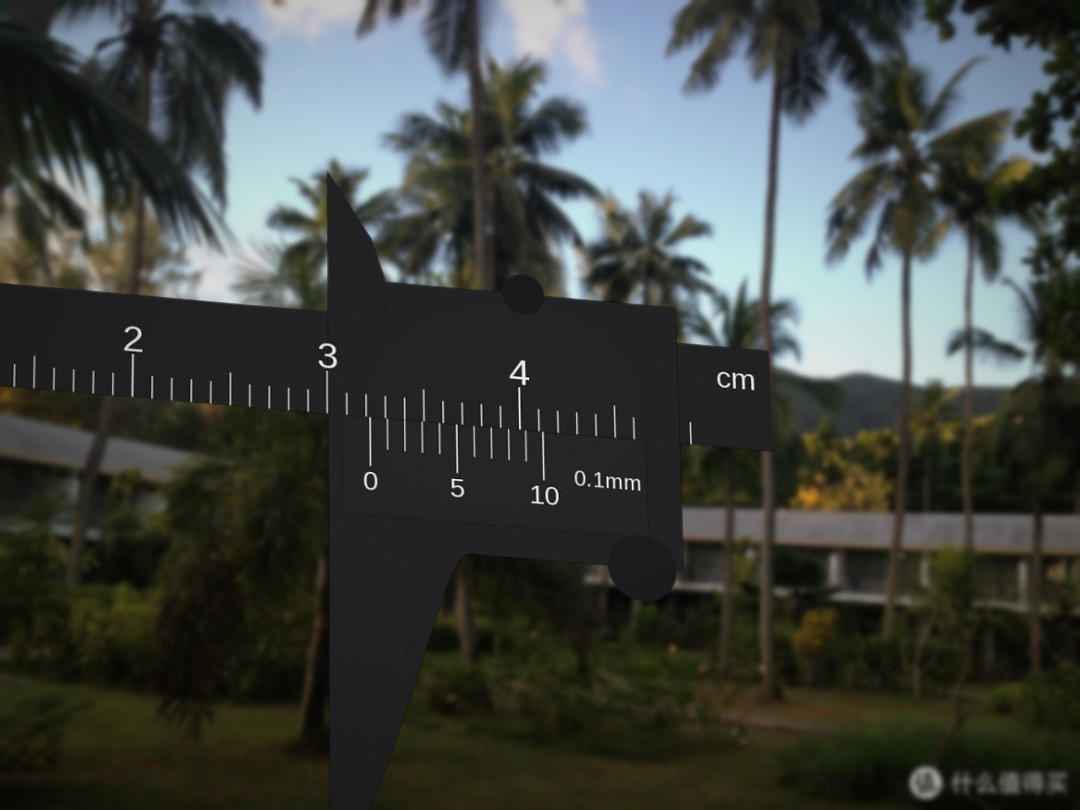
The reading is 32.2 mm
